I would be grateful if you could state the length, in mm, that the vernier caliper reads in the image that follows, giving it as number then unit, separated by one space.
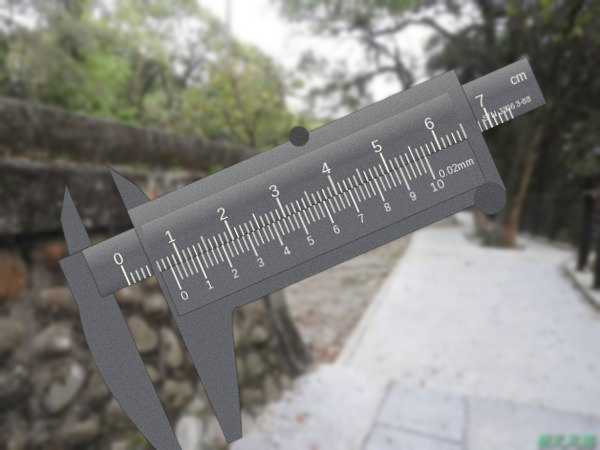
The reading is 8.0 mm
